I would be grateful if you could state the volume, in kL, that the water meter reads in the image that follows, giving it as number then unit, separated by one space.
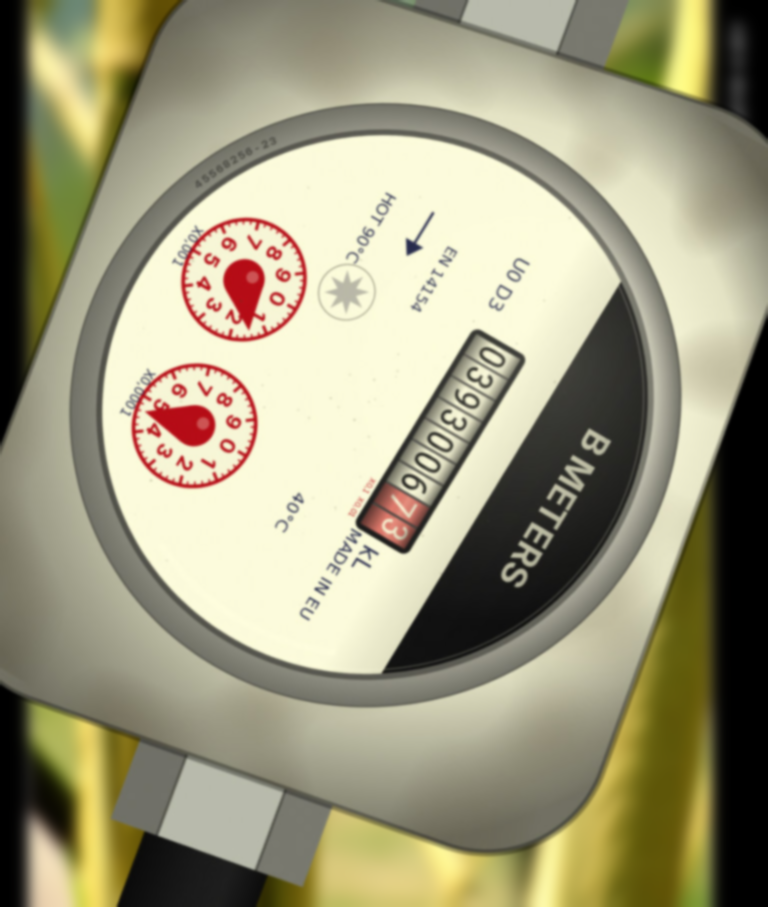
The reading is 393006.7314 kL
